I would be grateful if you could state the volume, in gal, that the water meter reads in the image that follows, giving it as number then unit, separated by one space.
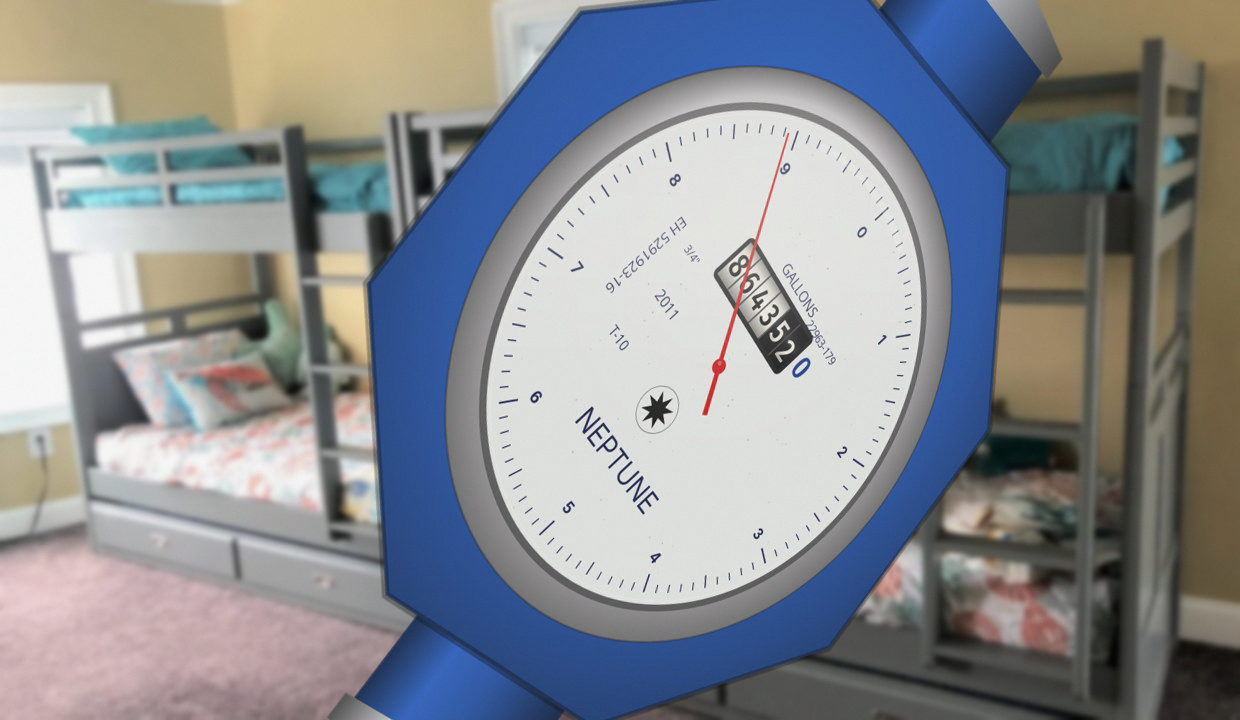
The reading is 8643518.9 gal
